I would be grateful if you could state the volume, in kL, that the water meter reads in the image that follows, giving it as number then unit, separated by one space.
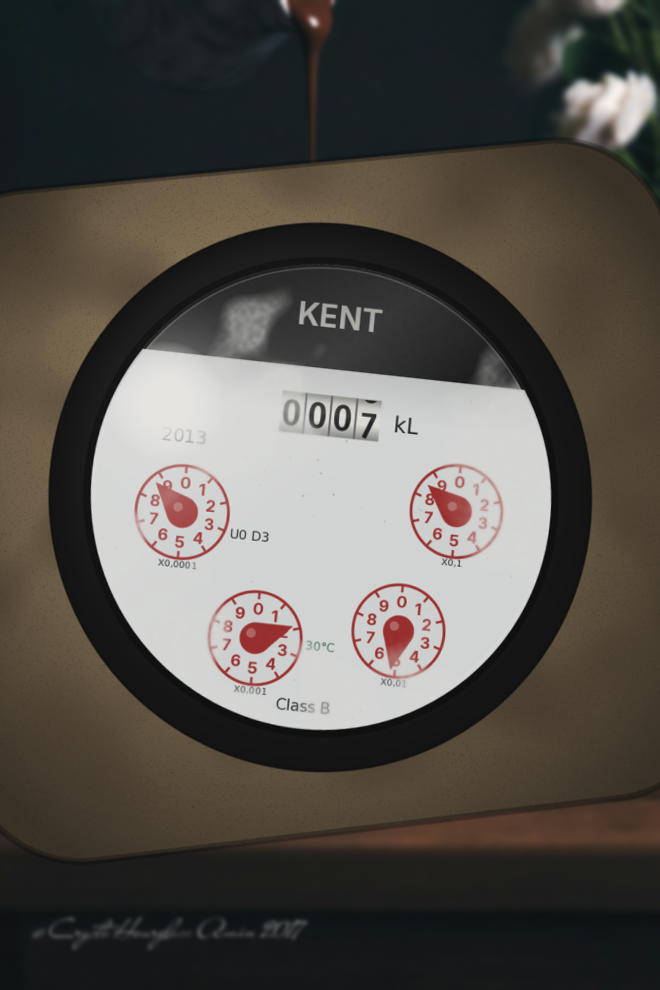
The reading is 6.8518 kL
